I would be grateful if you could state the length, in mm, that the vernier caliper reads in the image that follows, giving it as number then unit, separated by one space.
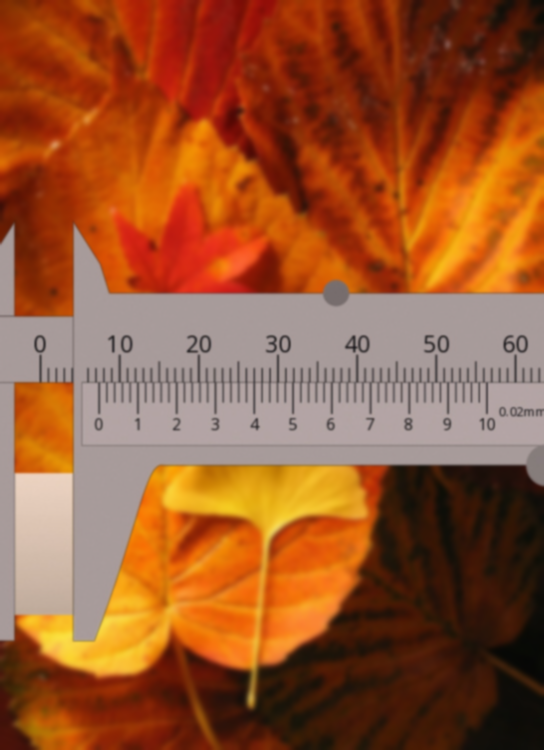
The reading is 7.4 mm
